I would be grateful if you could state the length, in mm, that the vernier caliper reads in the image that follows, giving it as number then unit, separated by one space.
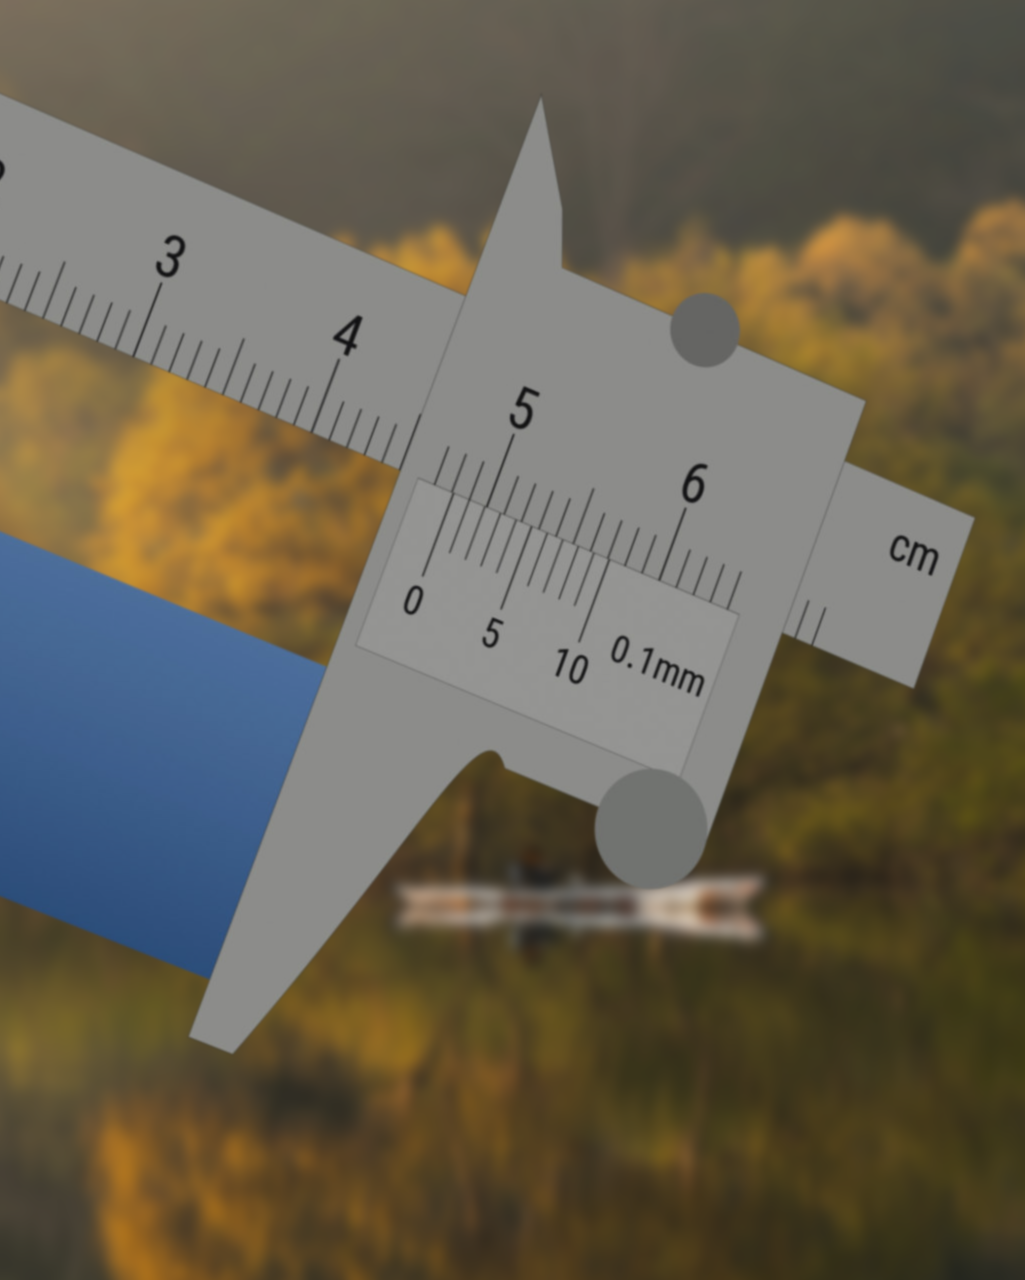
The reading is 48.1 mm
